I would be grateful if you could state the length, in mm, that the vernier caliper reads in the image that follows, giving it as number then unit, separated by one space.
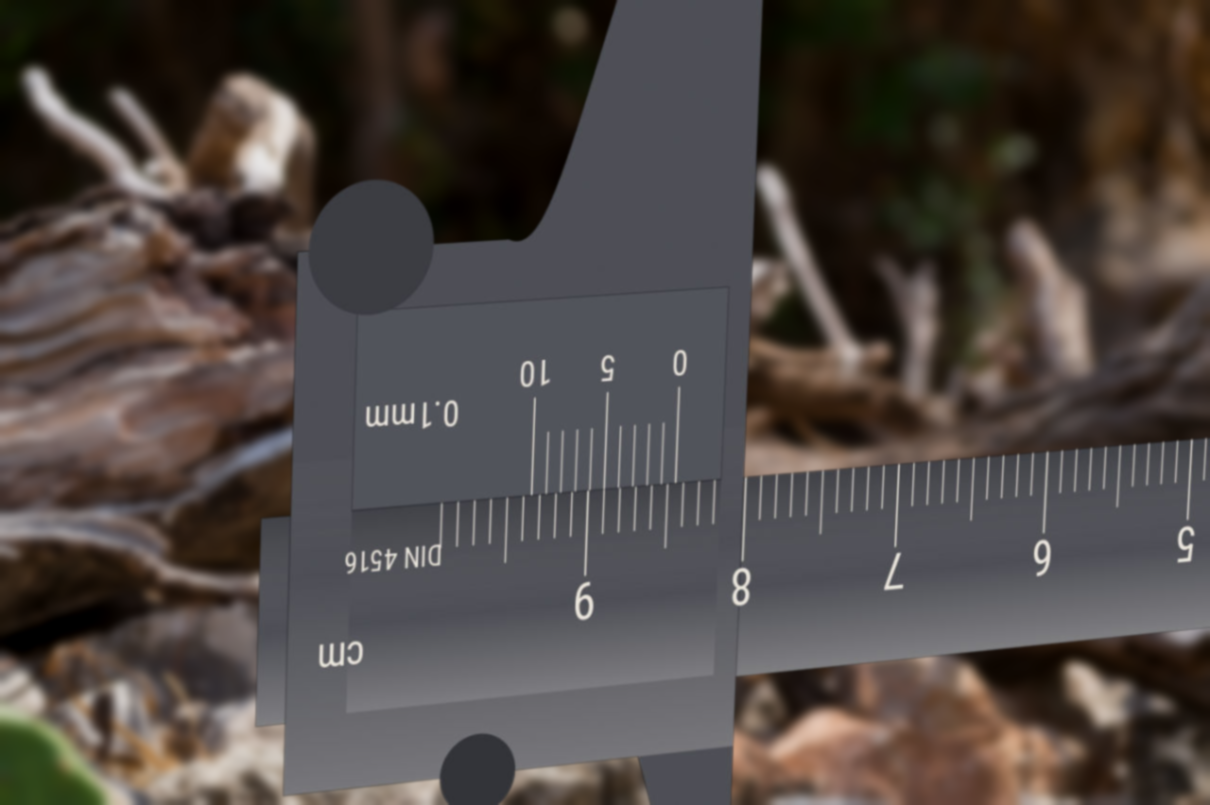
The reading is 84.5 mm
